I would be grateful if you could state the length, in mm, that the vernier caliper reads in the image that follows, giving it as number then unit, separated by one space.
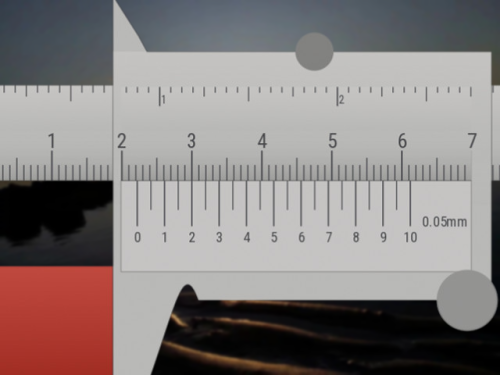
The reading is 22.2 mm
